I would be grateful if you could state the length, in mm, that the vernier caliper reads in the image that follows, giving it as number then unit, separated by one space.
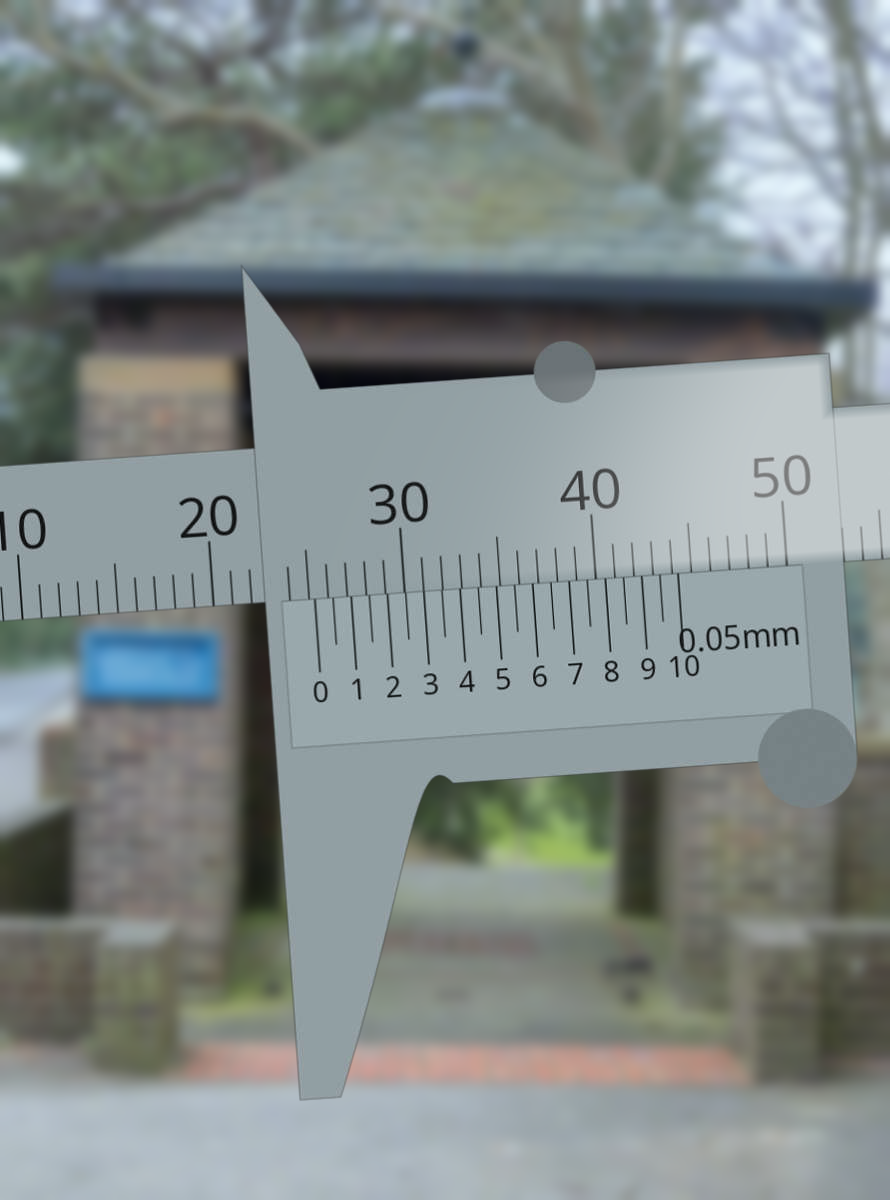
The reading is 25.3 mm
